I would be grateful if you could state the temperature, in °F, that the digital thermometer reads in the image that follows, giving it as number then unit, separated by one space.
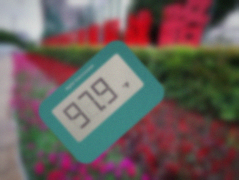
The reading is 97.9 °F
